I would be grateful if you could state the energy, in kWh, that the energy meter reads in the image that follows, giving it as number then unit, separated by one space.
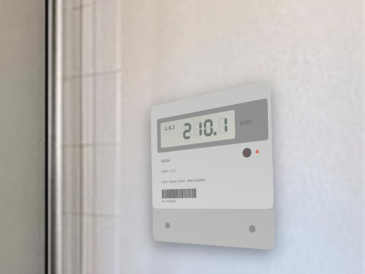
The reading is 210.1 kWh
